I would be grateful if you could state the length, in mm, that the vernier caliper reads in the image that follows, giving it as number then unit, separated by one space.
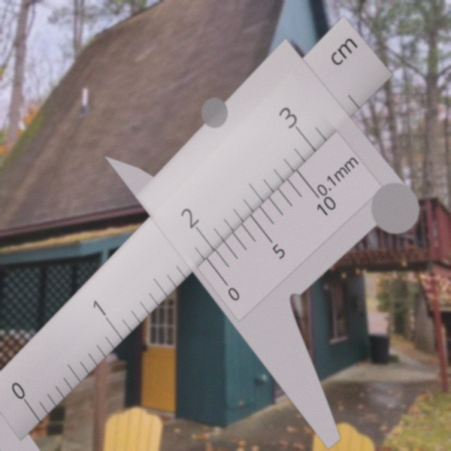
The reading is 19.2 mm
